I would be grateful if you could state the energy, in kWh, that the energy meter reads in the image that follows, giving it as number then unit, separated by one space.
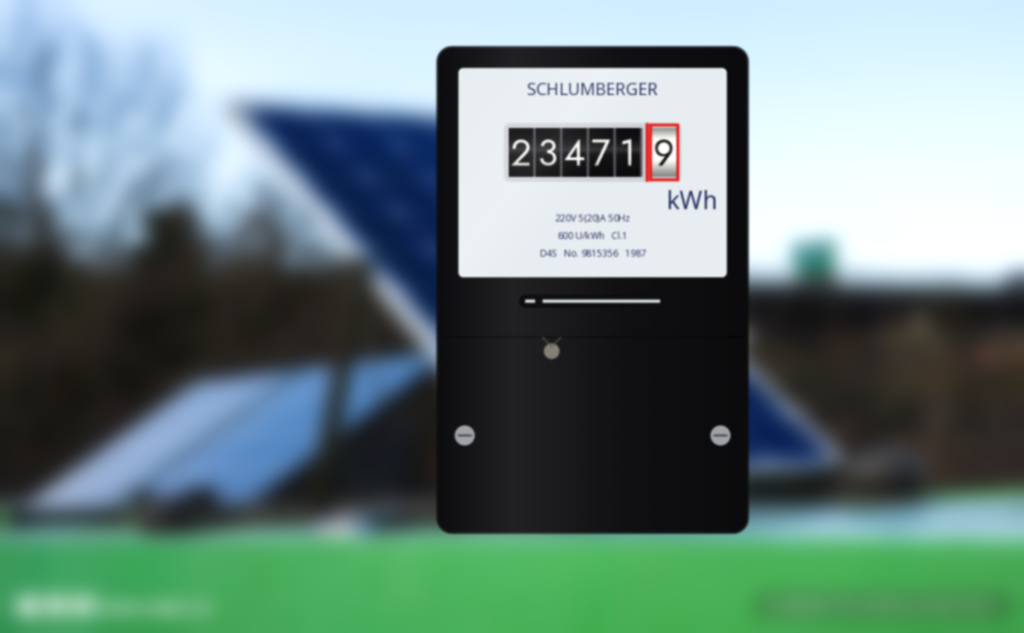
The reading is 23471.9 kWh
